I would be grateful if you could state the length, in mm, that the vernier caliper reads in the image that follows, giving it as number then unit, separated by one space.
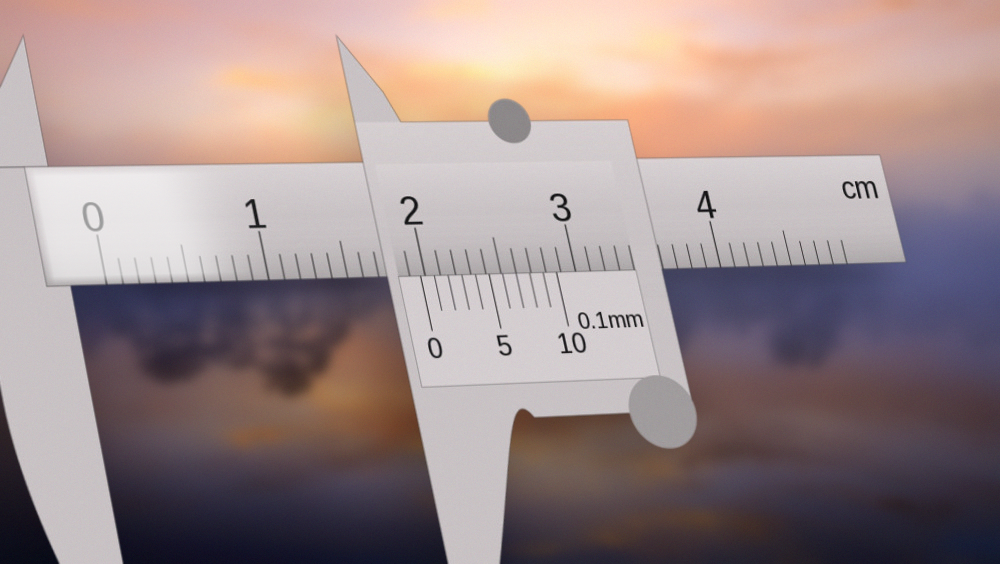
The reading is 19.7 mm
